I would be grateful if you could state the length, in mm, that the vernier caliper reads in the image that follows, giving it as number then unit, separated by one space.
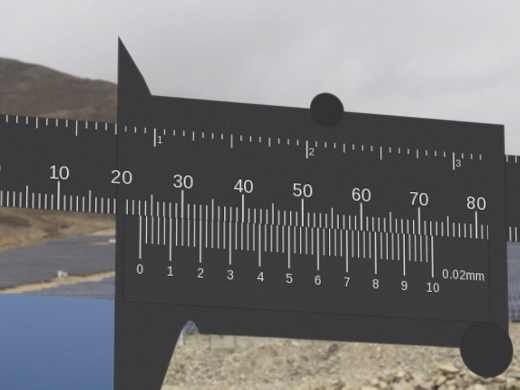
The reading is 23.2 mm
